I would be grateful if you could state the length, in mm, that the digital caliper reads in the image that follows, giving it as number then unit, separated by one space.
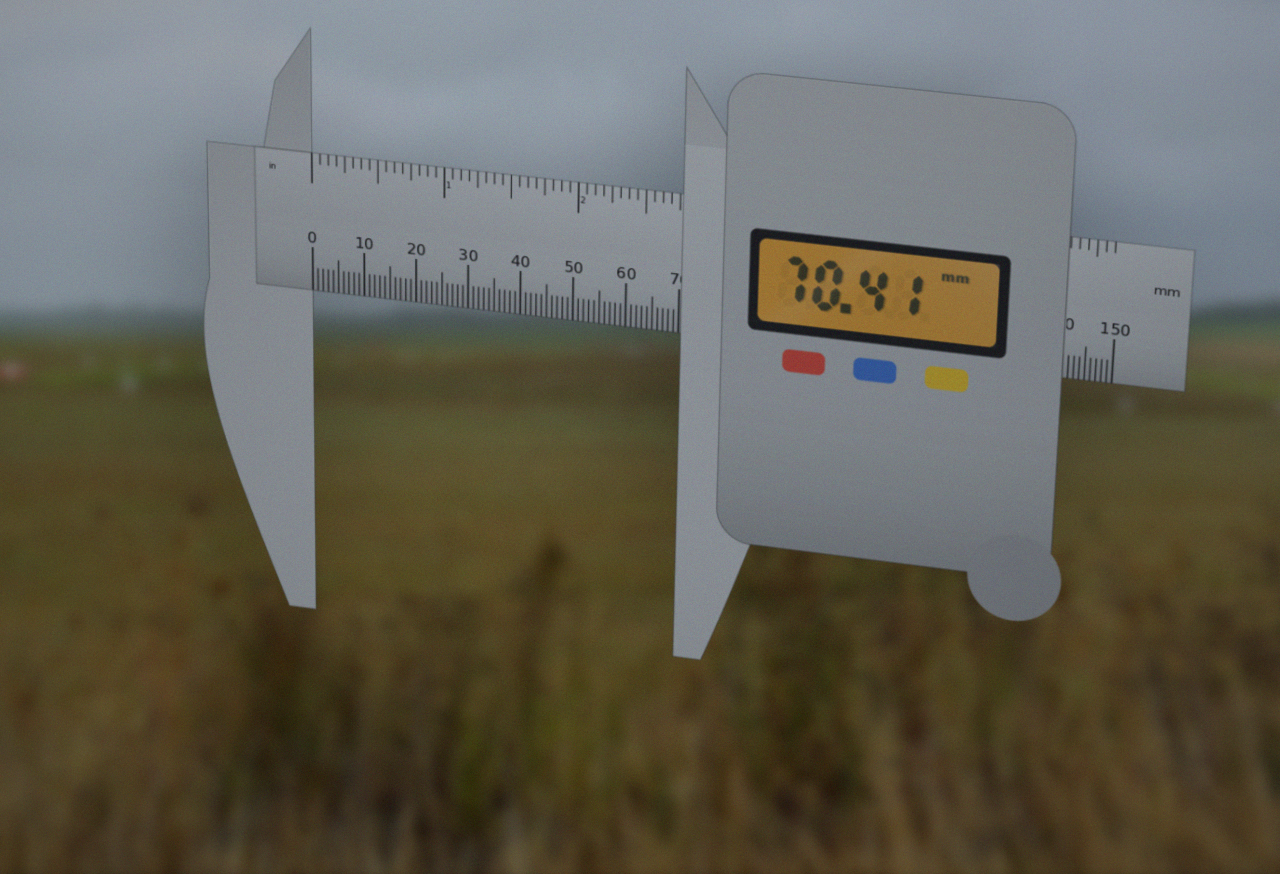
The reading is 70.41 mm
